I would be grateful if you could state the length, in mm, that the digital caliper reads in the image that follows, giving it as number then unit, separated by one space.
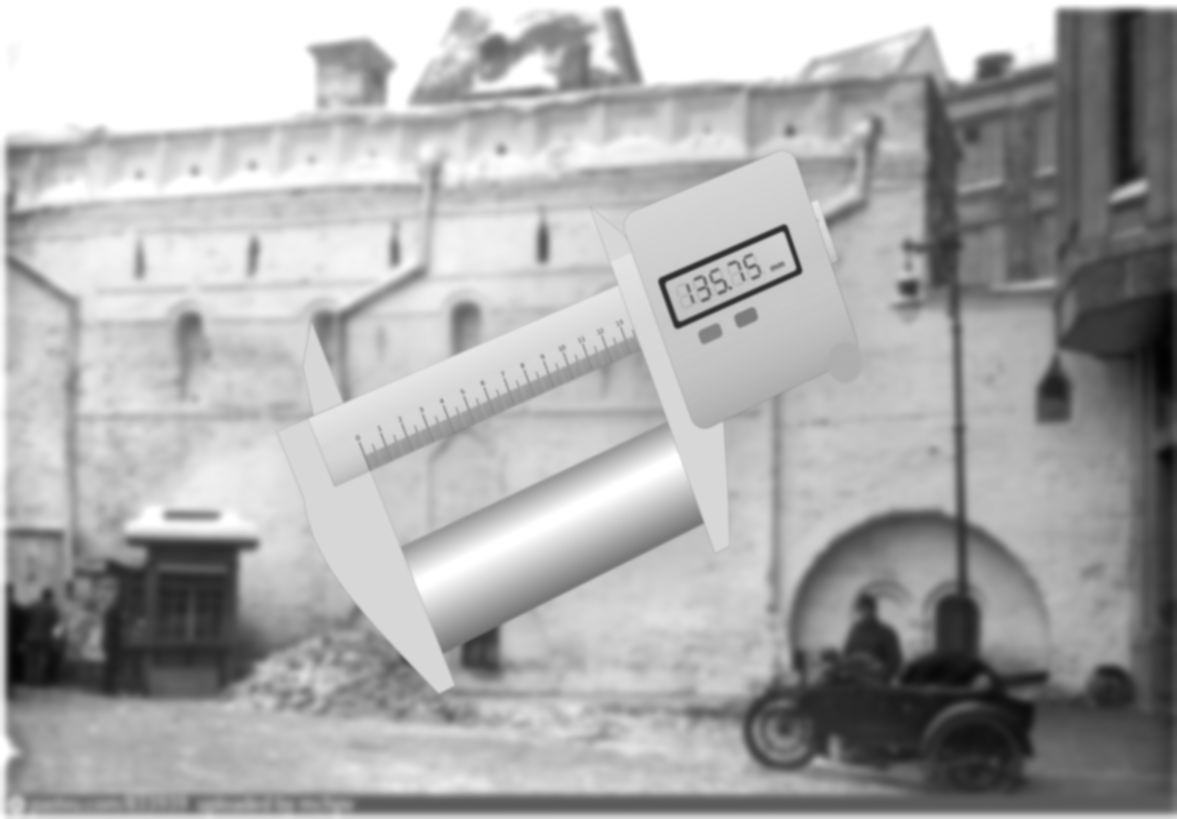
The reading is 135.75 mm
